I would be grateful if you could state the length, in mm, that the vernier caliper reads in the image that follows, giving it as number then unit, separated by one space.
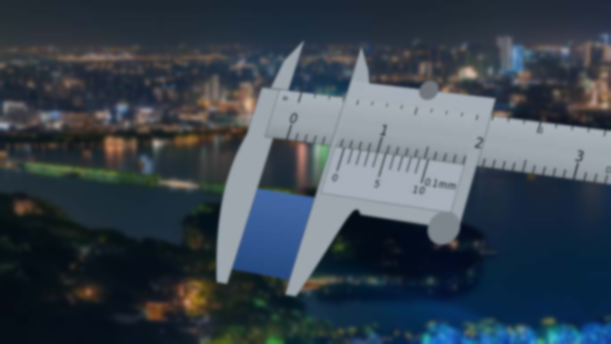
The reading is 6.4 mm
